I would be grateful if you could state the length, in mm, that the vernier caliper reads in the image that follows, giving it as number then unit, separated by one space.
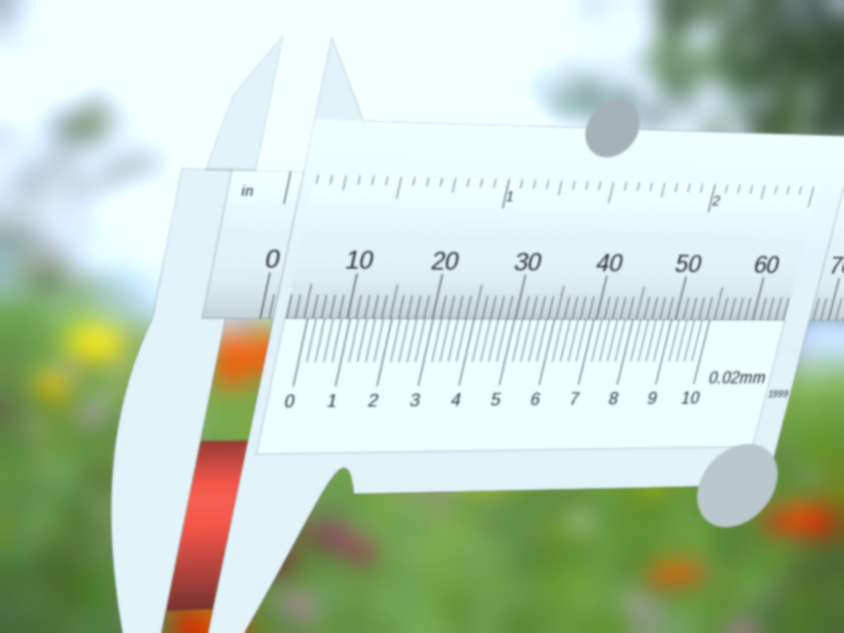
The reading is 5.4 mm
